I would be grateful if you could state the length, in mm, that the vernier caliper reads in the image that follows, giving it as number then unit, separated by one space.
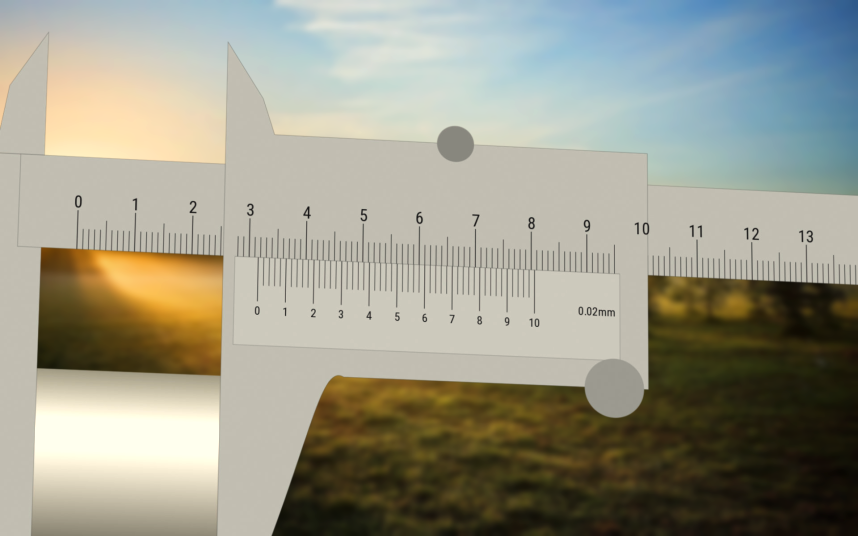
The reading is 31.6 mm
